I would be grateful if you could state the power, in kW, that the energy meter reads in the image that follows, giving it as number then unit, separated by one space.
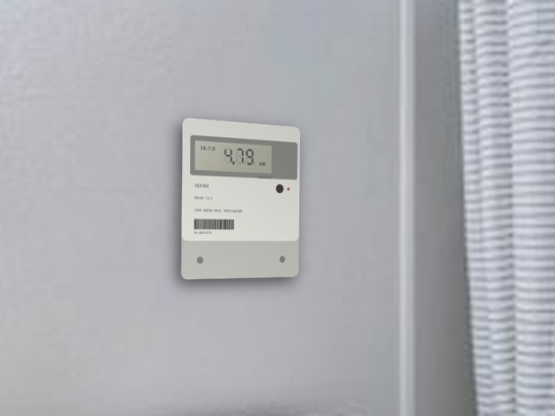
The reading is 4.79 kW
